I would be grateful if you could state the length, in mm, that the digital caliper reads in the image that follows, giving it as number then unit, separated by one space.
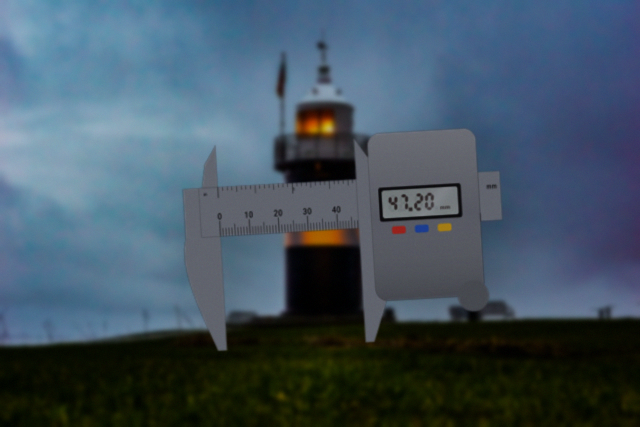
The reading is 47.20 mm
